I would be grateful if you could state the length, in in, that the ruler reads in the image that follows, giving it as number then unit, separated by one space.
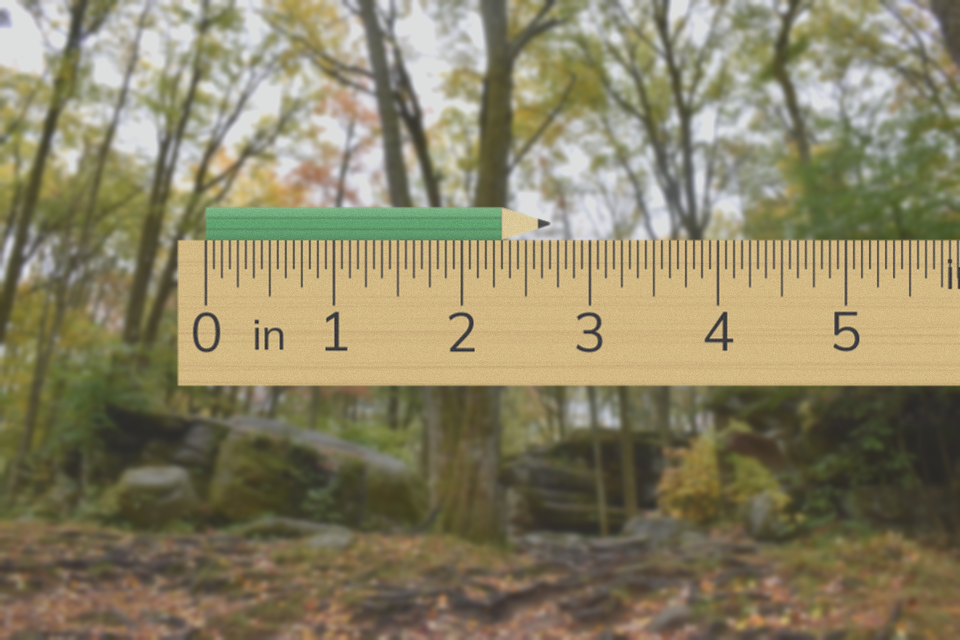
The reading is 2.6875 in
